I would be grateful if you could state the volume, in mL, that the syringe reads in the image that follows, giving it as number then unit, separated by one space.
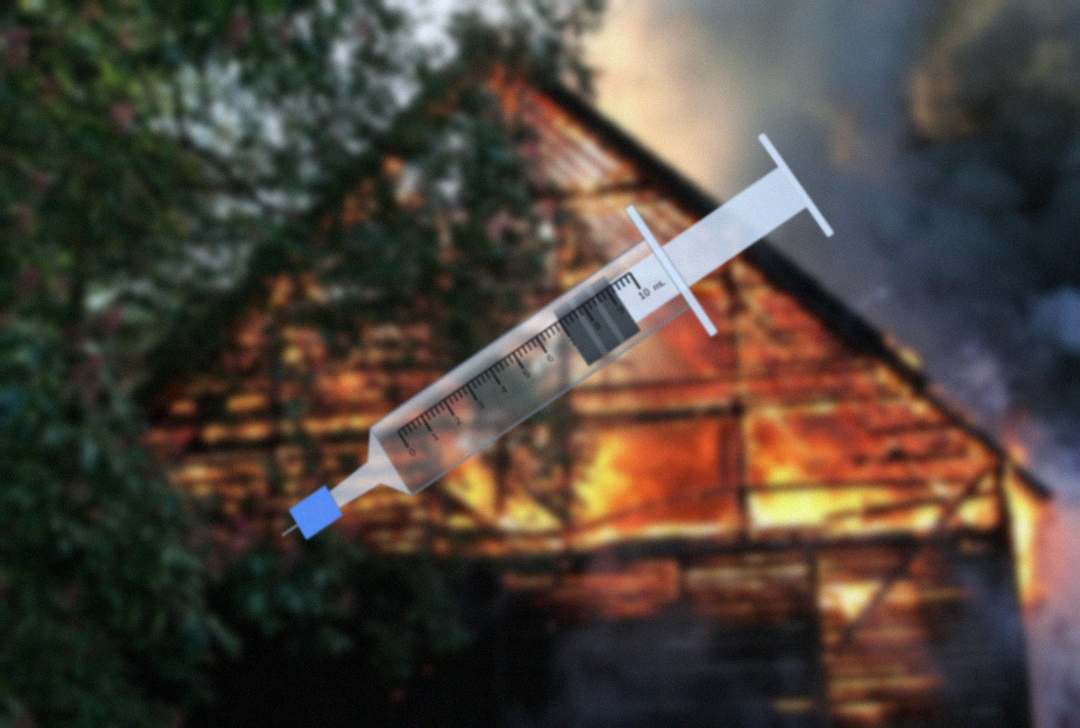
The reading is 7 mL
